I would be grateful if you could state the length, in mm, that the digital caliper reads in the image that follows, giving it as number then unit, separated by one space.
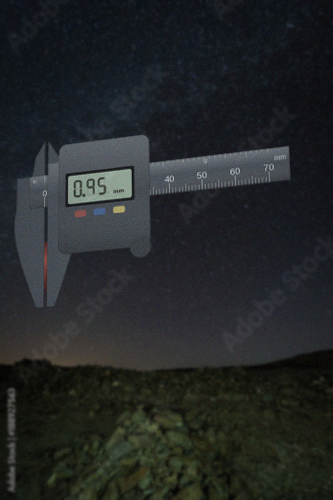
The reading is 0.95 mm
